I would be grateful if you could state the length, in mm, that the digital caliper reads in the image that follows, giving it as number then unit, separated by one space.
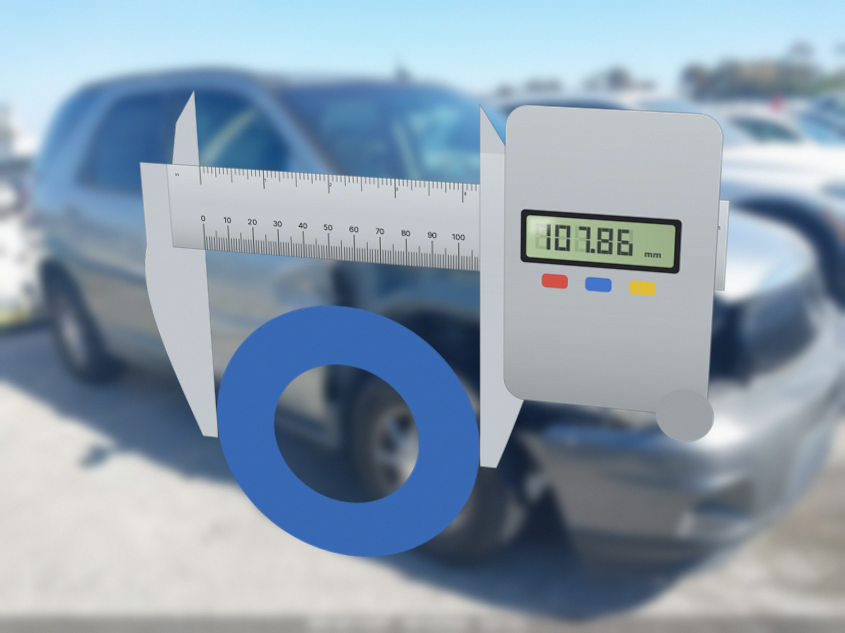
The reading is 107.86 mm
